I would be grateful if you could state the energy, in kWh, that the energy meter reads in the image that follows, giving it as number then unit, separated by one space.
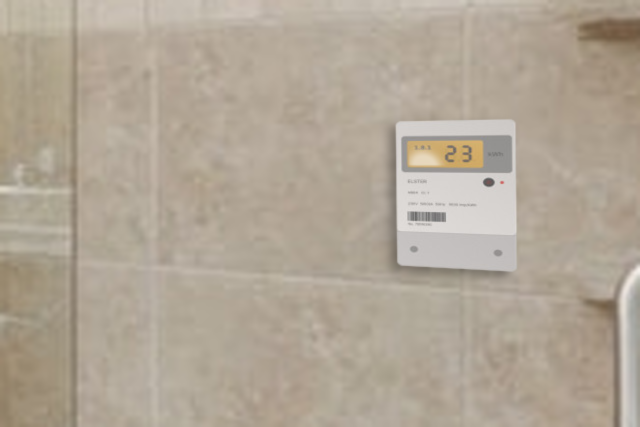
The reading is 23 kWh
